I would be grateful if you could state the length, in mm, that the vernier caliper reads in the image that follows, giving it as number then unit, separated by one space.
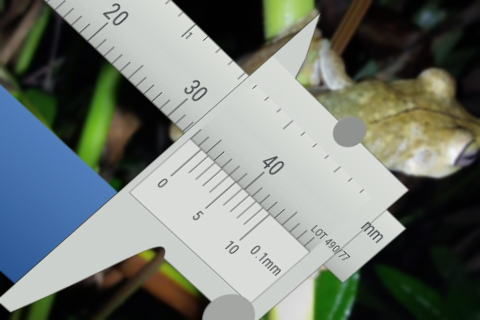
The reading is 34.4 mm
